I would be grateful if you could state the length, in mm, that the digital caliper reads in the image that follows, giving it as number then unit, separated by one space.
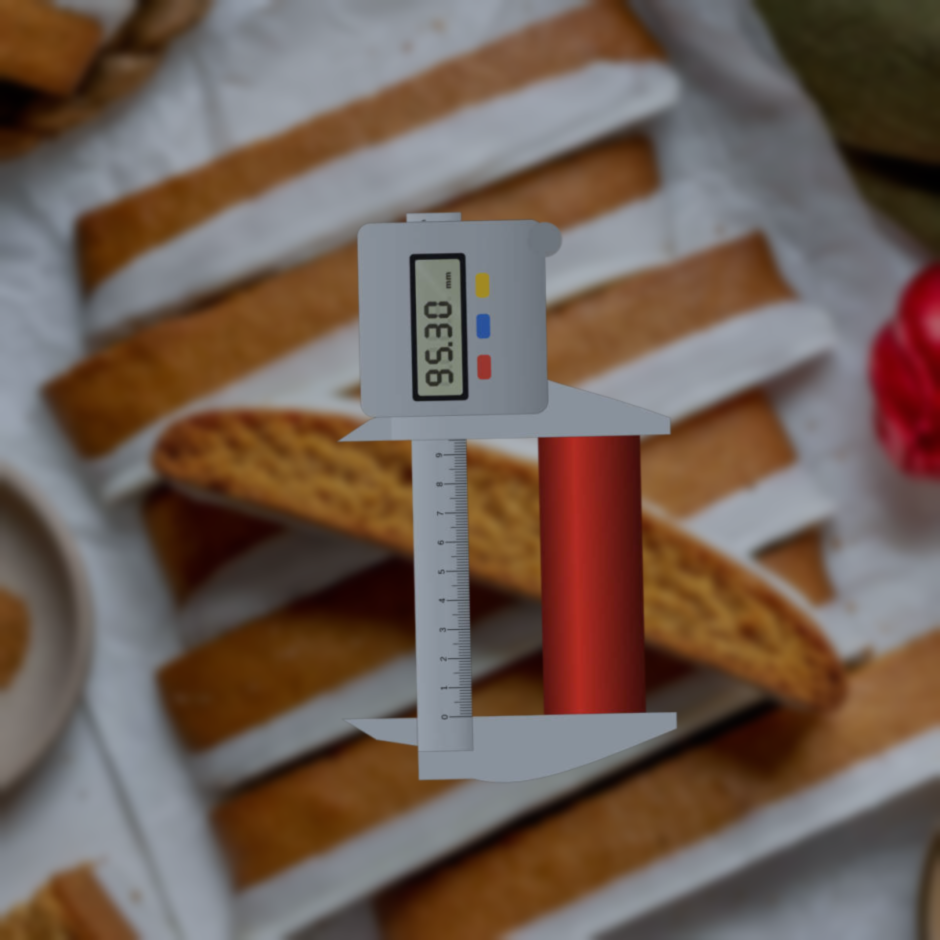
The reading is 95.30 mm
